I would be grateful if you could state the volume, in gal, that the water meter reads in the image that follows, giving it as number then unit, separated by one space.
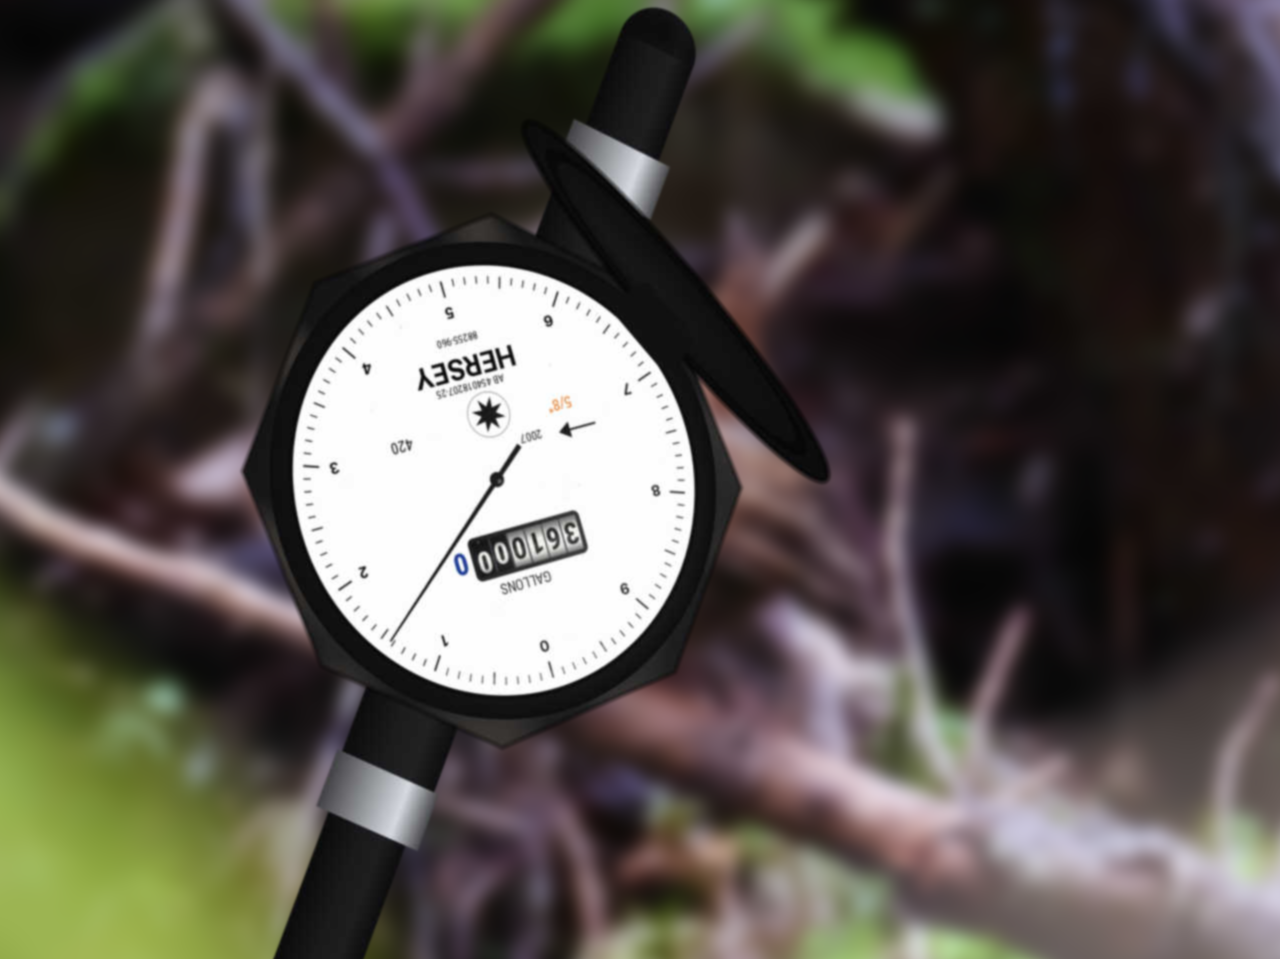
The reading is 3610001.4 gal
